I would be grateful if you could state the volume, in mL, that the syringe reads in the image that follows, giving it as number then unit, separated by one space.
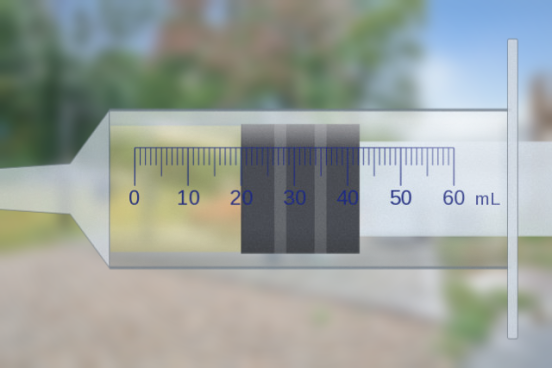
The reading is 20 mL
